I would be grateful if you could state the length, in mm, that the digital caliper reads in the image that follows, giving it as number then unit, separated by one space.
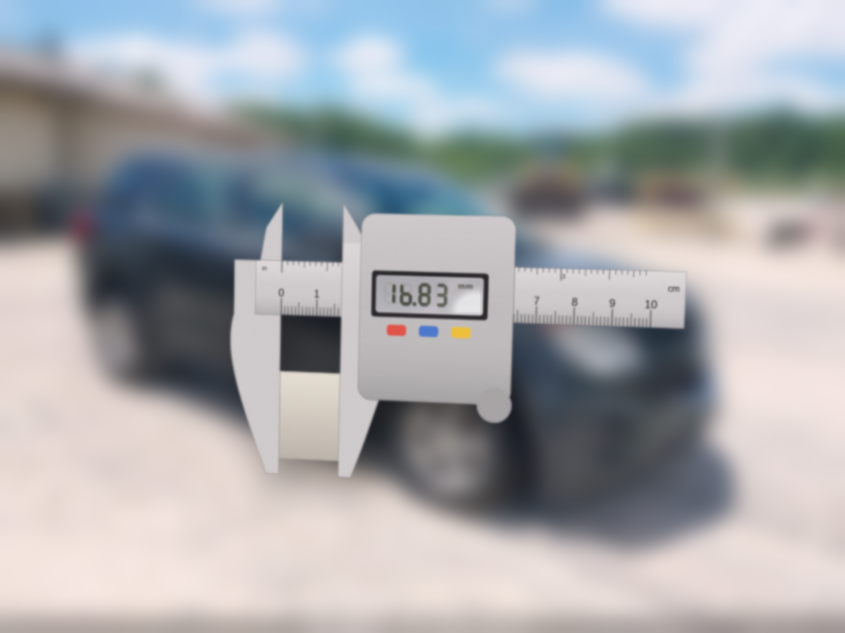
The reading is 16.83 mm
